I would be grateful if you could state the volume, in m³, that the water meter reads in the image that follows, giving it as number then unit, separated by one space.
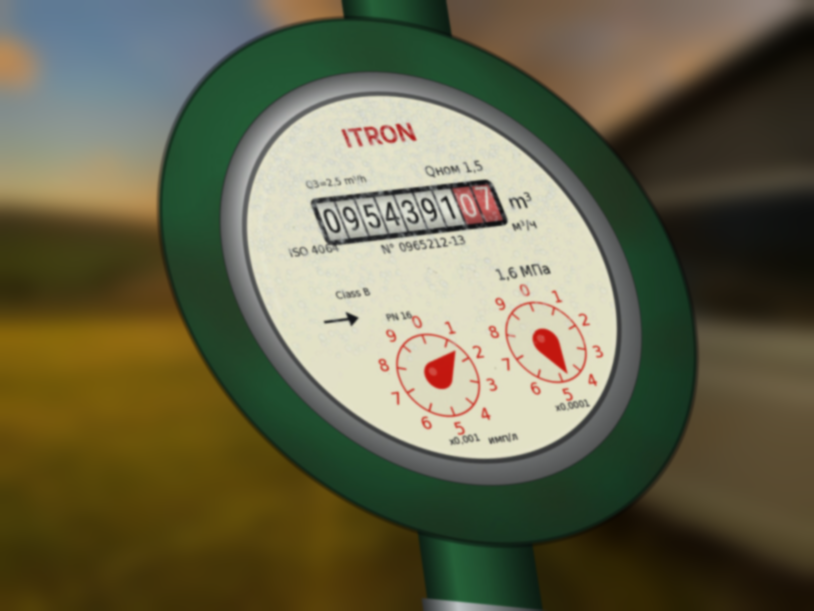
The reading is 954391.0714 m³
